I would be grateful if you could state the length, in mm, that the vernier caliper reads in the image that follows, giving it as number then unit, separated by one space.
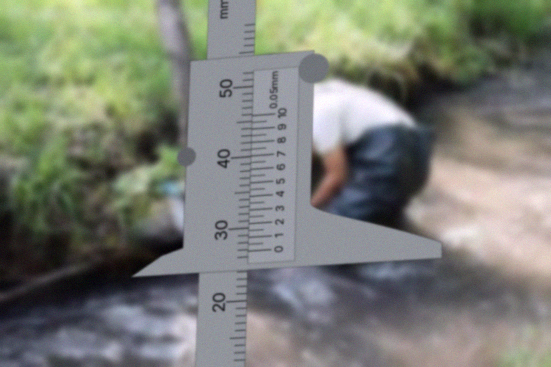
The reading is 26.8 mm
